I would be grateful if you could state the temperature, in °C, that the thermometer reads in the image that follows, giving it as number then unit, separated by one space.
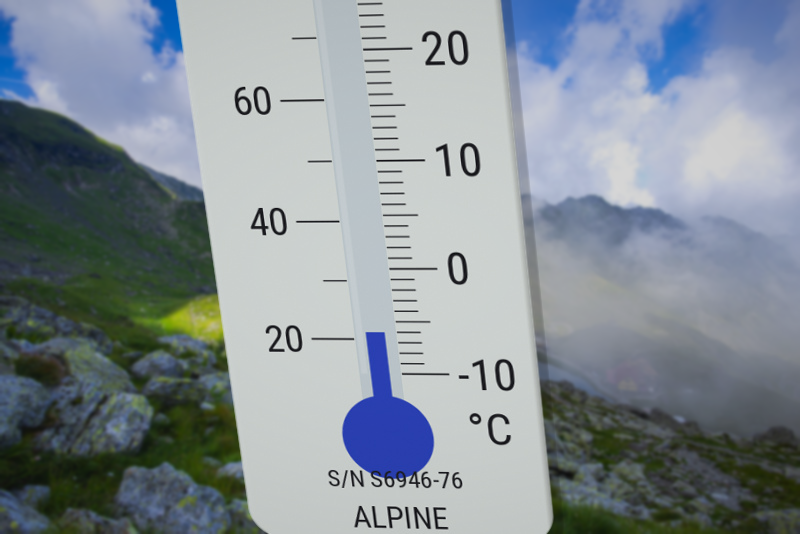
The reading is -6 °C
